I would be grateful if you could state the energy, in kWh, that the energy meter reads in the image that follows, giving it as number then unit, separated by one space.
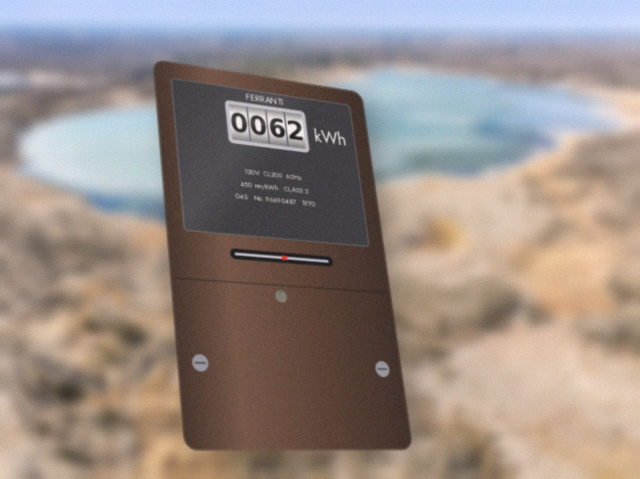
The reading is 62 kWh
